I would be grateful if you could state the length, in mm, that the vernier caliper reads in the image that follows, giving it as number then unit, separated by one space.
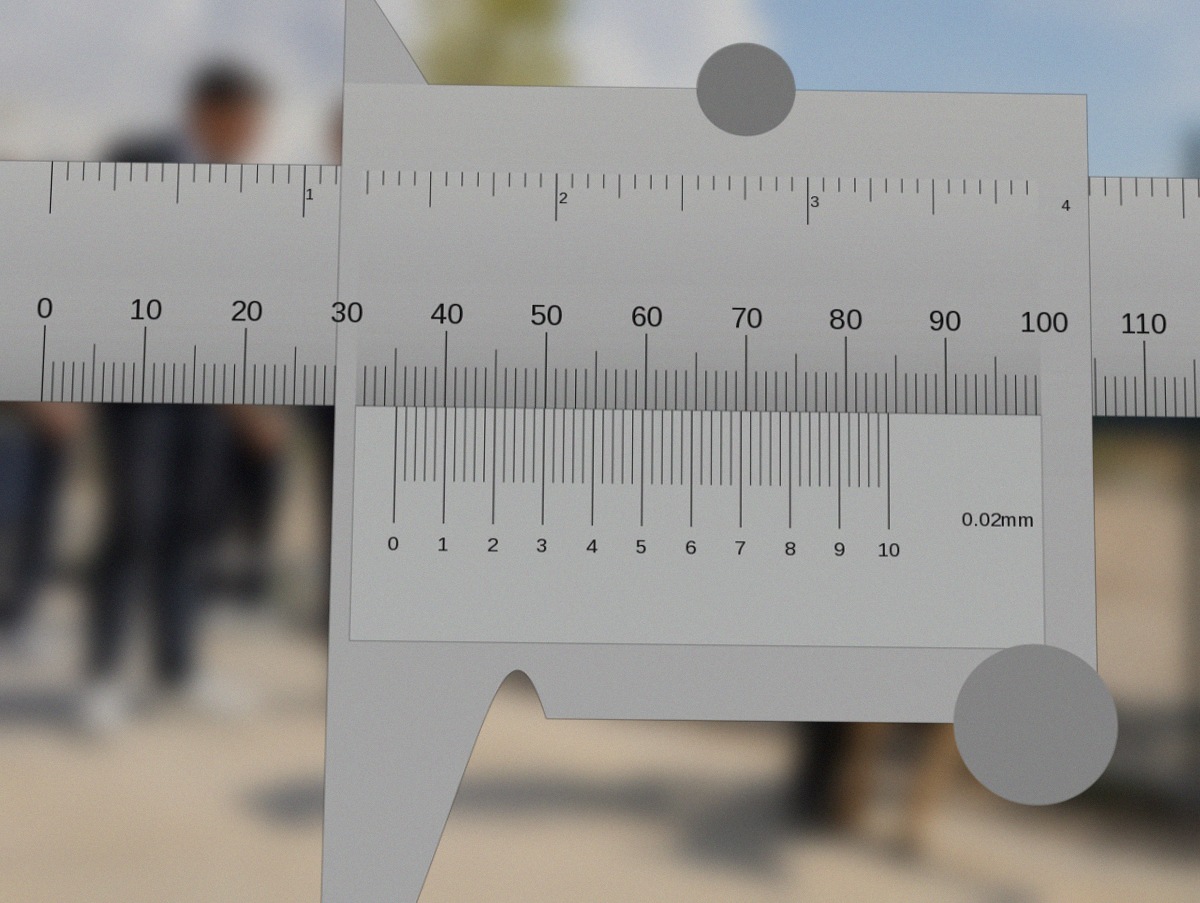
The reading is 35.2 mm
